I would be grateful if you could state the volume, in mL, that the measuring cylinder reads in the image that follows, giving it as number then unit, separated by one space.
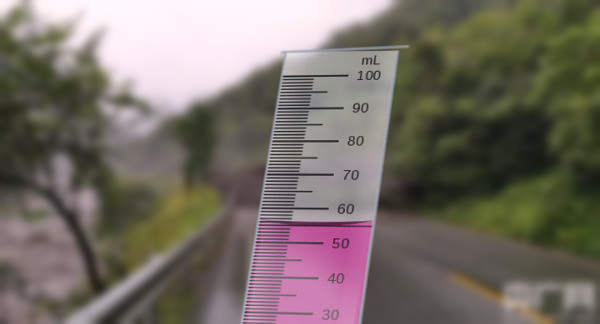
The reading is 55 mL
